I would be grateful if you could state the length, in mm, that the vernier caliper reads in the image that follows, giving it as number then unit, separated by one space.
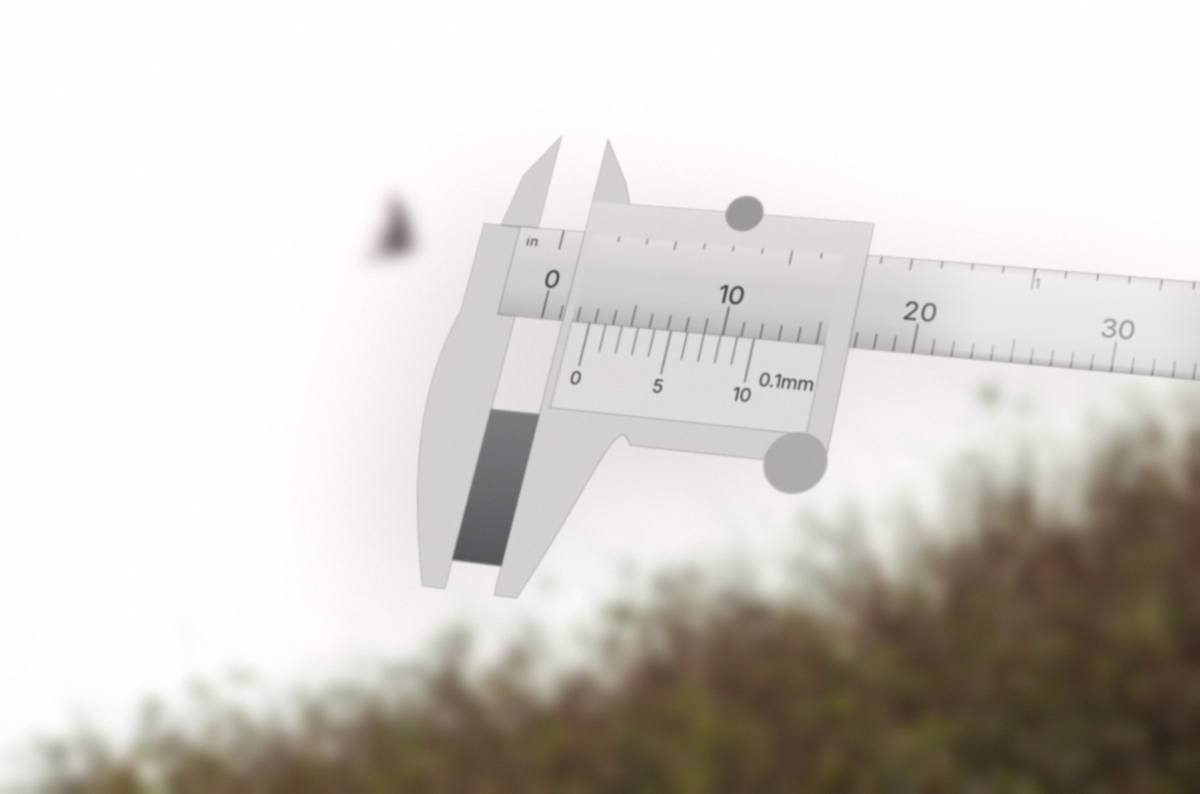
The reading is 2.7 mm
